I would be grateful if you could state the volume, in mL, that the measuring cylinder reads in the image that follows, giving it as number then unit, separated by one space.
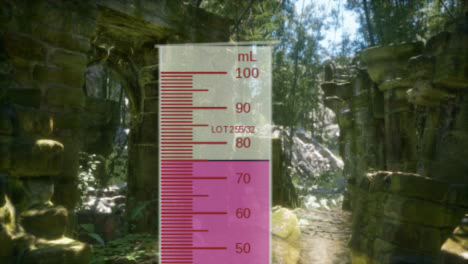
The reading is 75 mL
